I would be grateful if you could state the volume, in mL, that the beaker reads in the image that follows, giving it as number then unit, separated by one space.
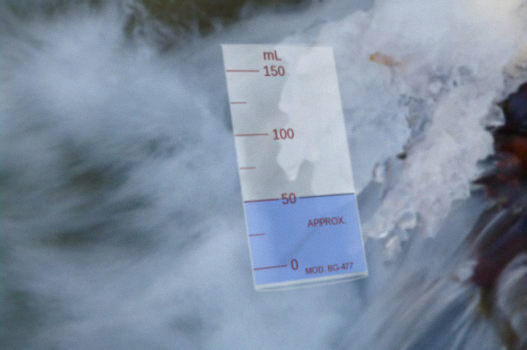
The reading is 50 mL
